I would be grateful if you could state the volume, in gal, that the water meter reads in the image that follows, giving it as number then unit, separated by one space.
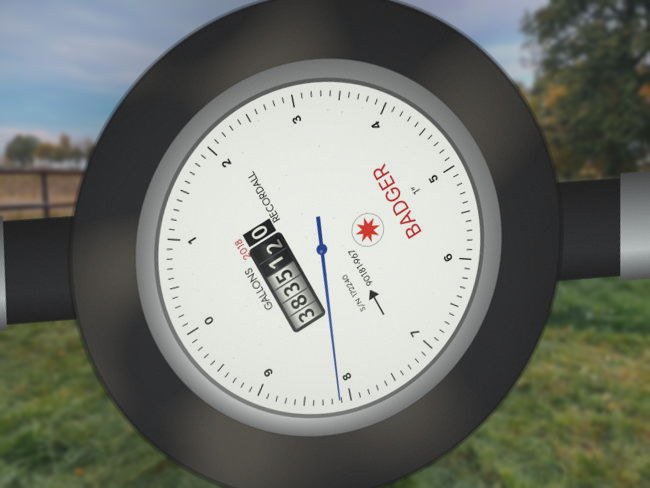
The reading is 3835118.1 gal
